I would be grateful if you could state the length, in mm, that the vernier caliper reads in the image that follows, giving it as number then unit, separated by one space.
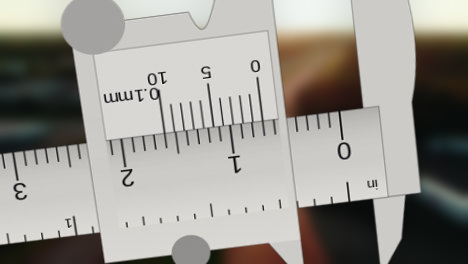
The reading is 7.0 mm
